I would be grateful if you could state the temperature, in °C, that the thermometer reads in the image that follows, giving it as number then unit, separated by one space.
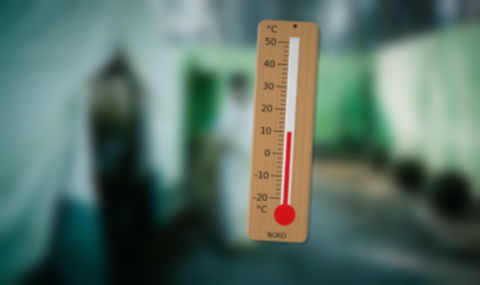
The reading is 10 °C
